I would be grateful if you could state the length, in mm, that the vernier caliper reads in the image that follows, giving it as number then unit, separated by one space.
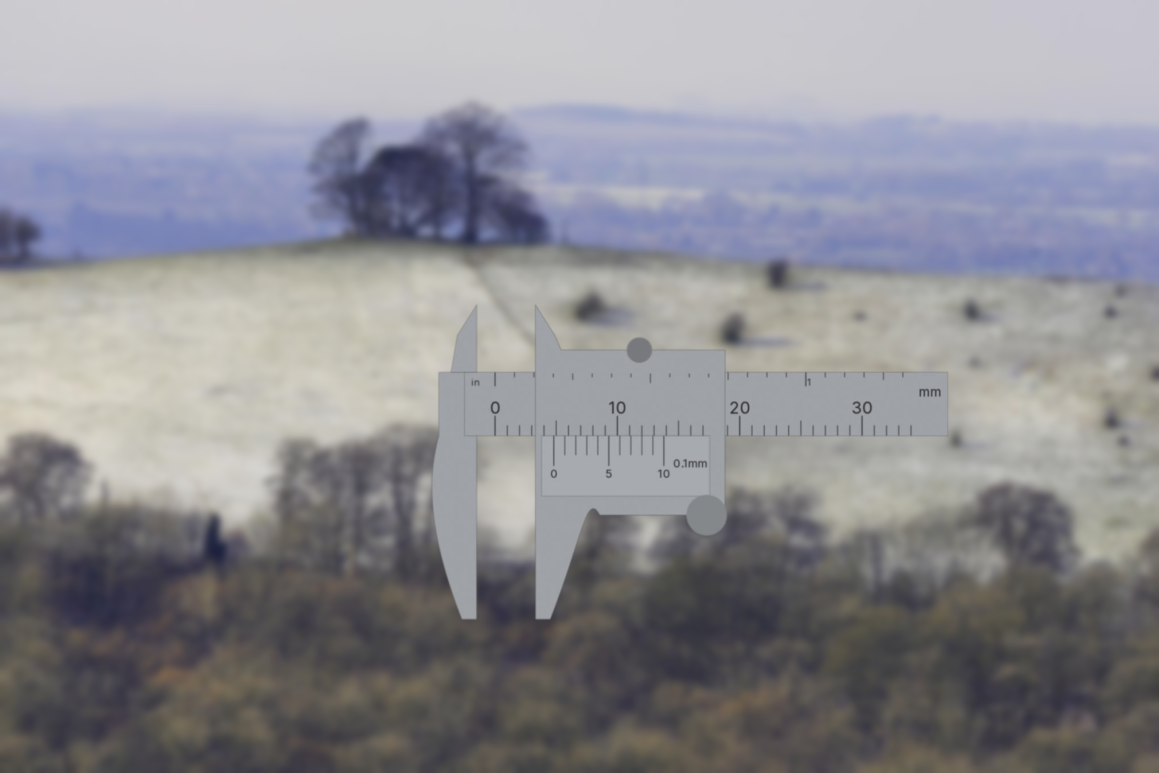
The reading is 4.8 mm
